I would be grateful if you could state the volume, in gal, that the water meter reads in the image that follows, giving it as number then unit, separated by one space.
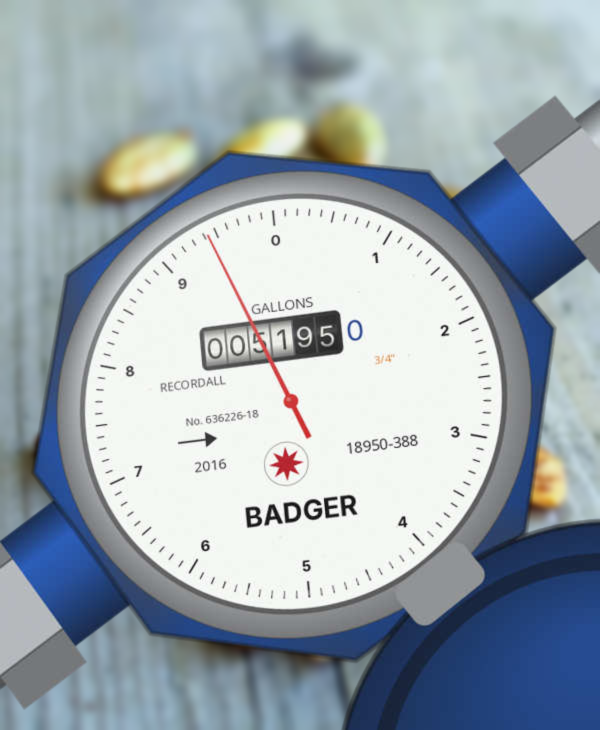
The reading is 51949.4 gal
